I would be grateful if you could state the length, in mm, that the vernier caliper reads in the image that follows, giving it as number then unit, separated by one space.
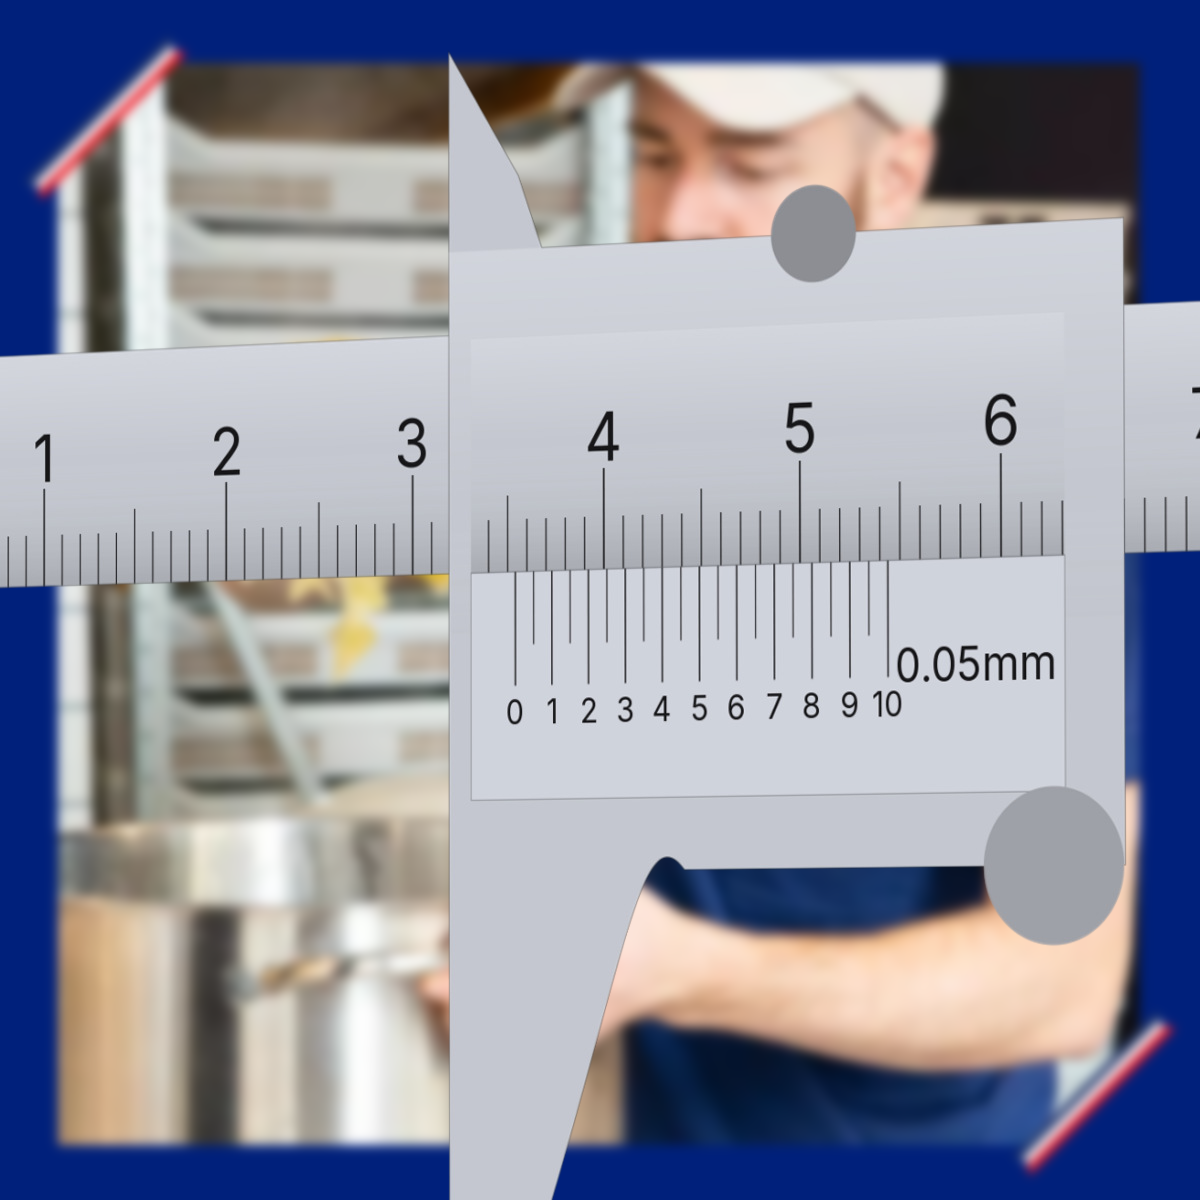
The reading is 35.4 mm
